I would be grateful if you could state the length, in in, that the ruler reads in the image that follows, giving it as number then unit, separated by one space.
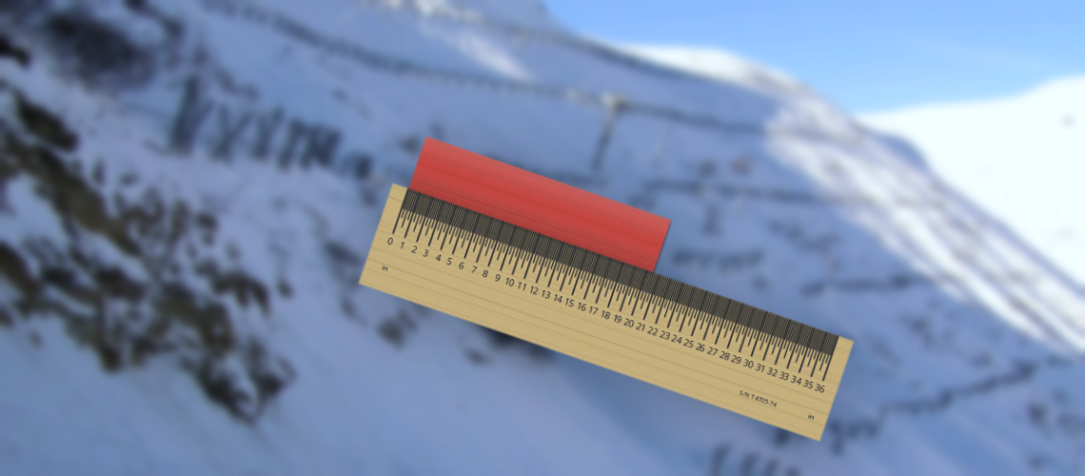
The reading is 20.5 in
